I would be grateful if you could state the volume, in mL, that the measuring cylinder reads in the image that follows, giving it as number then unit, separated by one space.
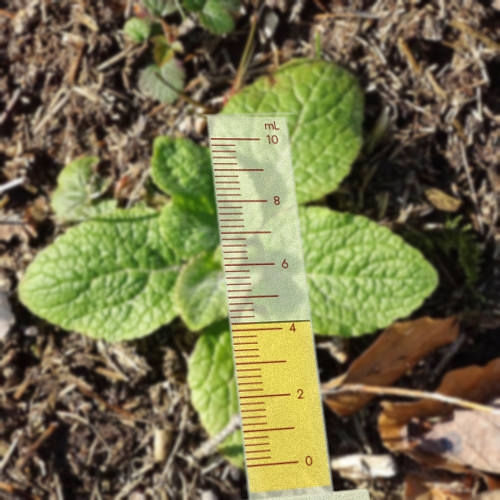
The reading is 4.2 mL
